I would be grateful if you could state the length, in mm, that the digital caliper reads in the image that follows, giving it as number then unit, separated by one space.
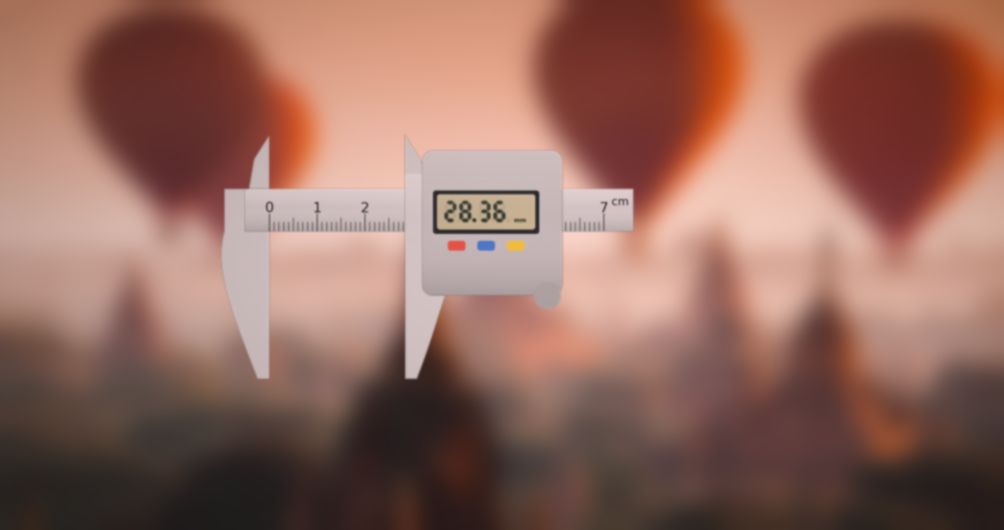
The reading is 28.36 mm
